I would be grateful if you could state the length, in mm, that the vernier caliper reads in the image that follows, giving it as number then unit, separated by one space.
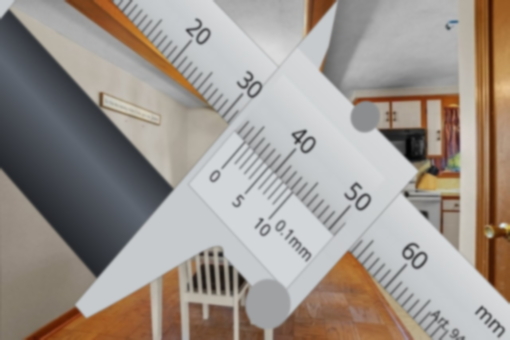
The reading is 34.4 mm
